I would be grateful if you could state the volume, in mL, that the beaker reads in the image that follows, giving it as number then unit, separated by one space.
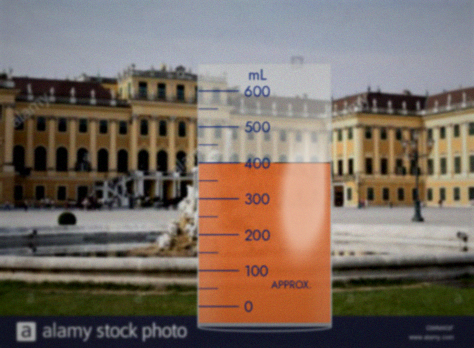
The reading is 400 mL
